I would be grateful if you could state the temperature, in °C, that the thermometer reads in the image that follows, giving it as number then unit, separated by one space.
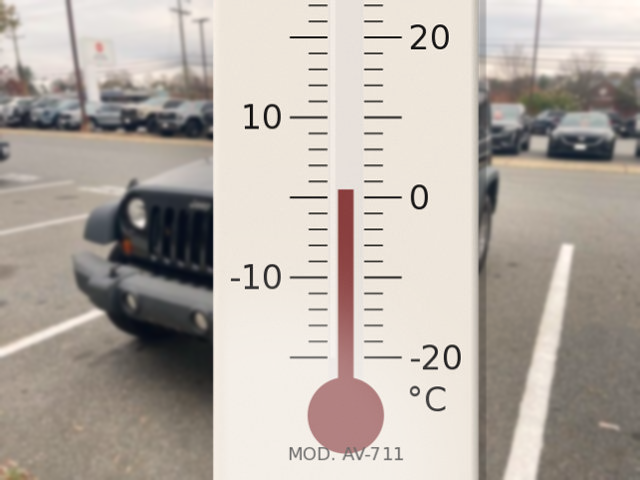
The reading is 1 °C
